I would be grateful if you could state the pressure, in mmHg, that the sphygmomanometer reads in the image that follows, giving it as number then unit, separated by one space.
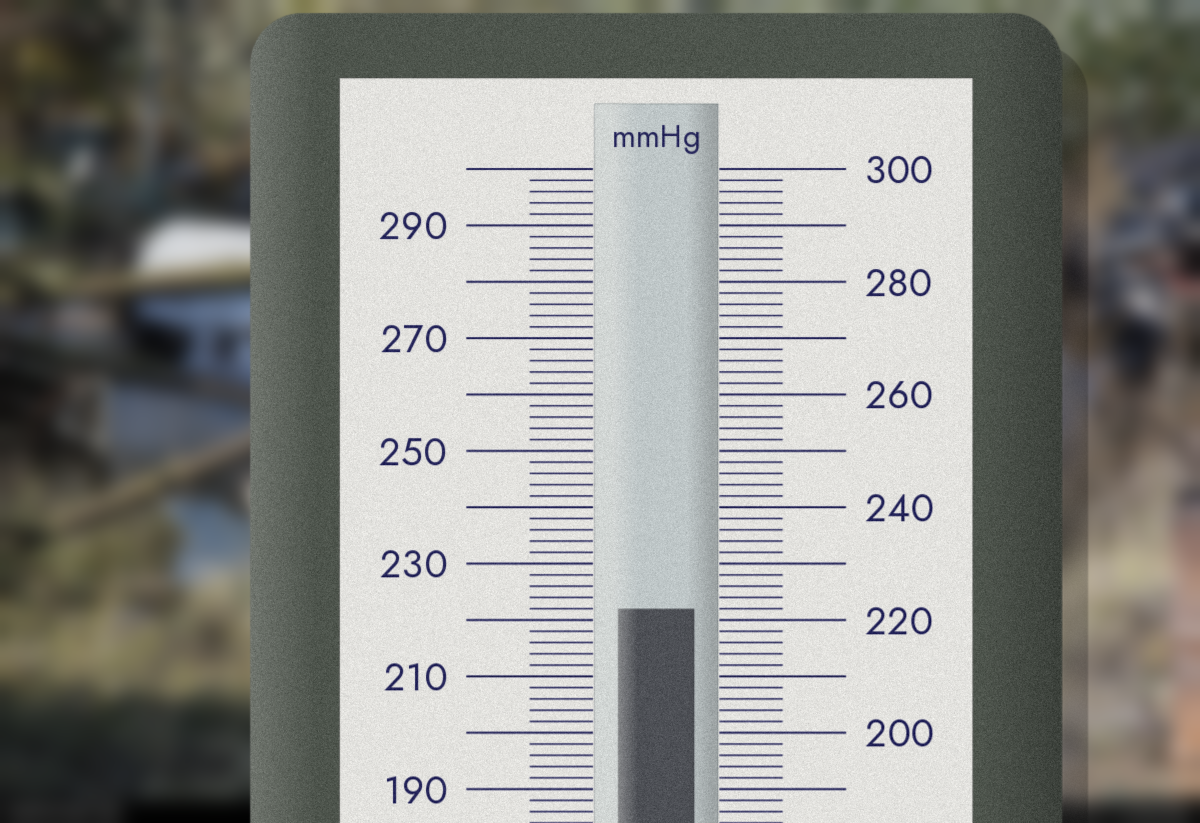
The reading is 222 mmHg
